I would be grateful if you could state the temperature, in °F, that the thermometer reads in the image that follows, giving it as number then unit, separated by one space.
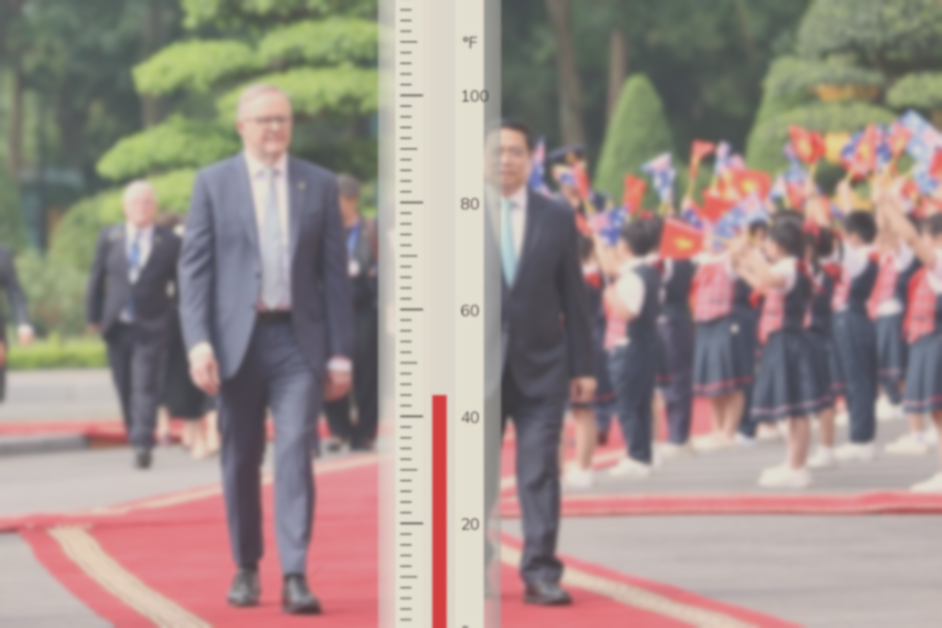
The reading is 44 °F
